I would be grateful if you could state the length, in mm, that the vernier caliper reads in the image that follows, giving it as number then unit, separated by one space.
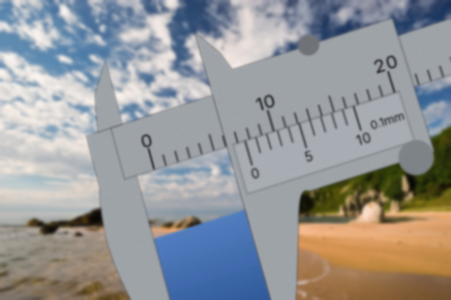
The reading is 7.6 mm
